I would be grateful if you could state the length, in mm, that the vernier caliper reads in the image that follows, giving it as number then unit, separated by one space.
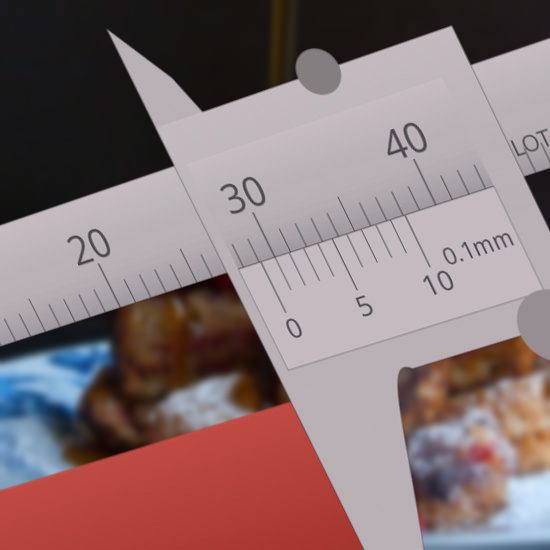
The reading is 29.1 mm
